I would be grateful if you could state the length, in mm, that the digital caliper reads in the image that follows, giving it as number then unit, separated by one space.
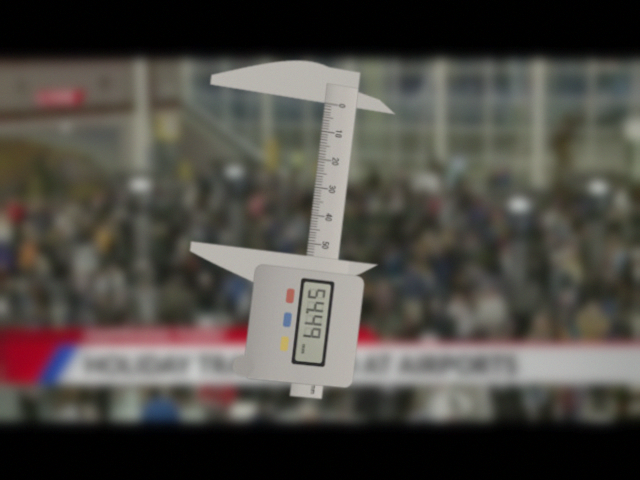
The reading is 54.49 mm
